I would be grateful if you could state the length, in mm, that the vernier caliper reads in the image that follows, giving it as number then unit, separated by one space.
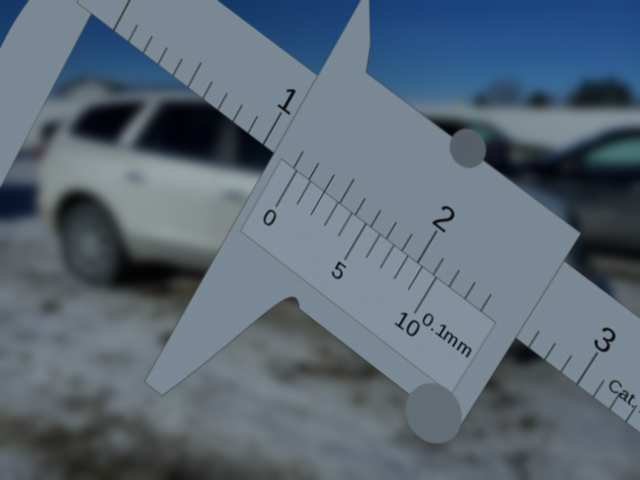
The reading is 12.2 mm
